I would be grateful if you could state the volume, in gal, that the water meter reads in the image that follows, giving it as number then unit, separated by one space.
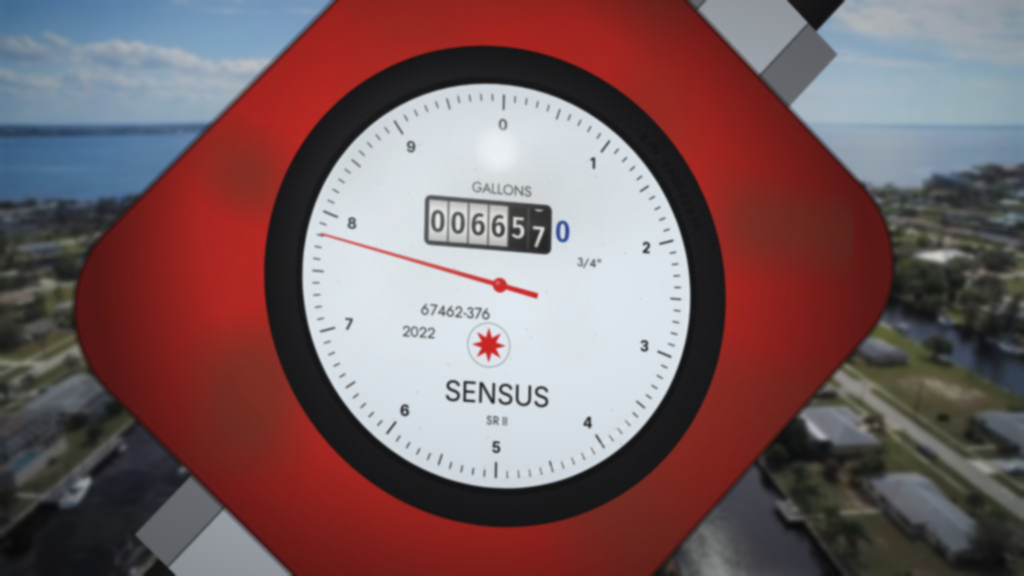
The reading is 66567.8 gal
